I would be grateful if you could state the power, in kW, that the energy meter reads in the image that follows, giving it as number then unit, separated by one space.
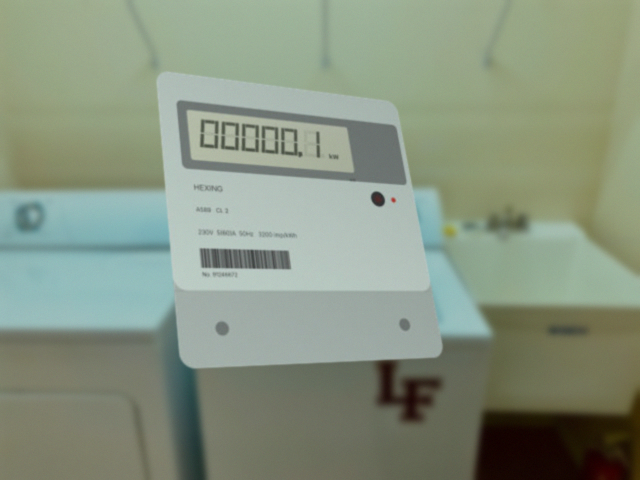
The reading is 0.1 kW
